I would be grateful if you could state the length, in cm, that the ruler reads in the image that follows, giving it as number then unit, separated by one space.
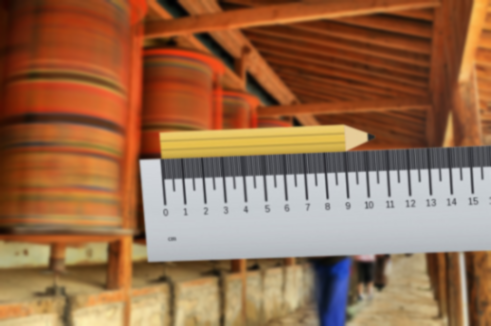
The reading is 10.5 cm
